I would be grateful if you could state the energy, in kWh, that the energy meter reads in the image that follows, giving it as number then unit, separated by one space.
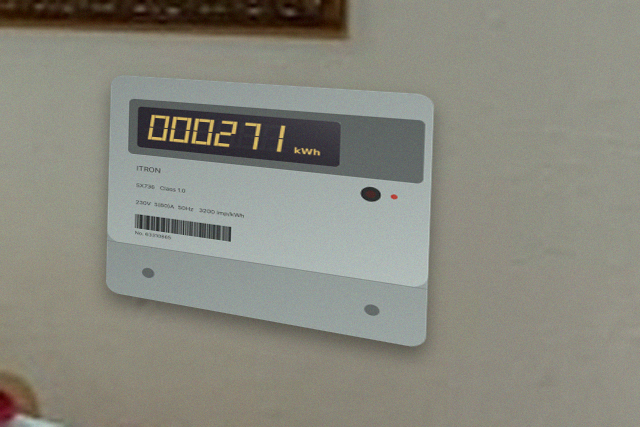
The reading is 271 kWh
